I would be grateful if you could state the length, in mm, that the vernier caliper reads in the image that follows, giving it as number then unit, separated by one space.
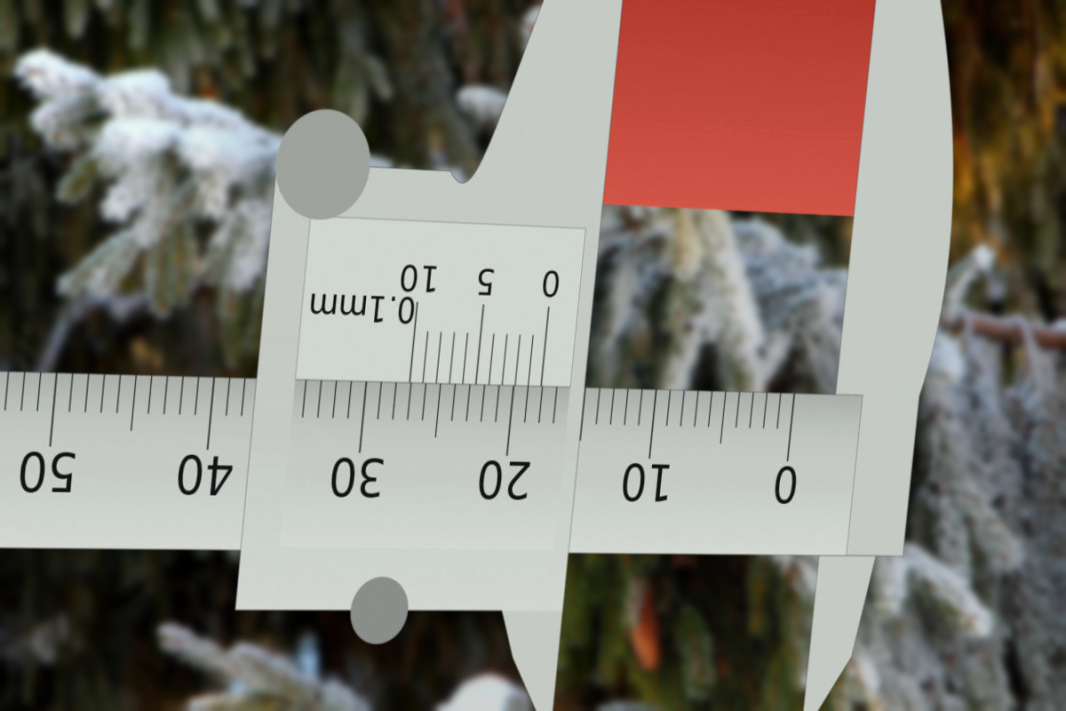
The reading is 18.1 mm
